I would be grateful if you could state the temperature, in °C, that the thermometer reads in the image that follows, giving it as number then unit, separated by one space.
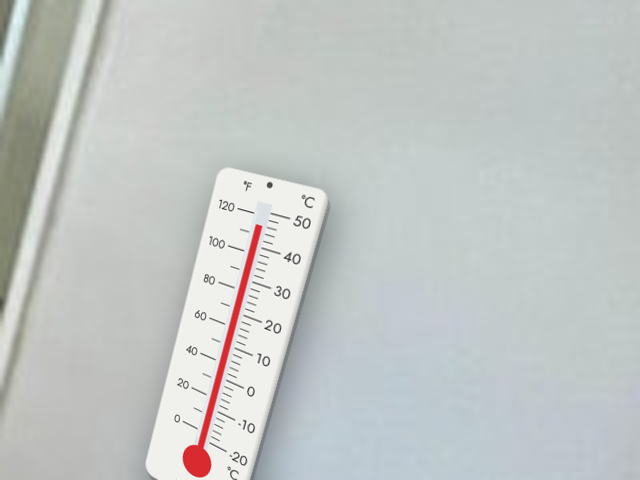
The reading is 46 °C
